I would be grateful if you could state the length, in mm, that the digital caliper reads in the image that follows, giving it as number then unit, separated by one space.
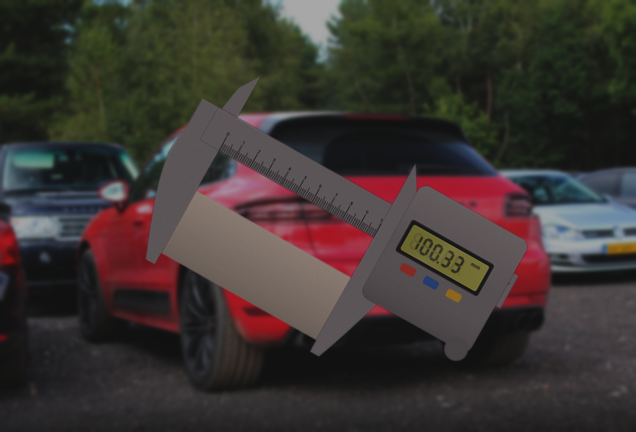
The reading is 100.33 mm
